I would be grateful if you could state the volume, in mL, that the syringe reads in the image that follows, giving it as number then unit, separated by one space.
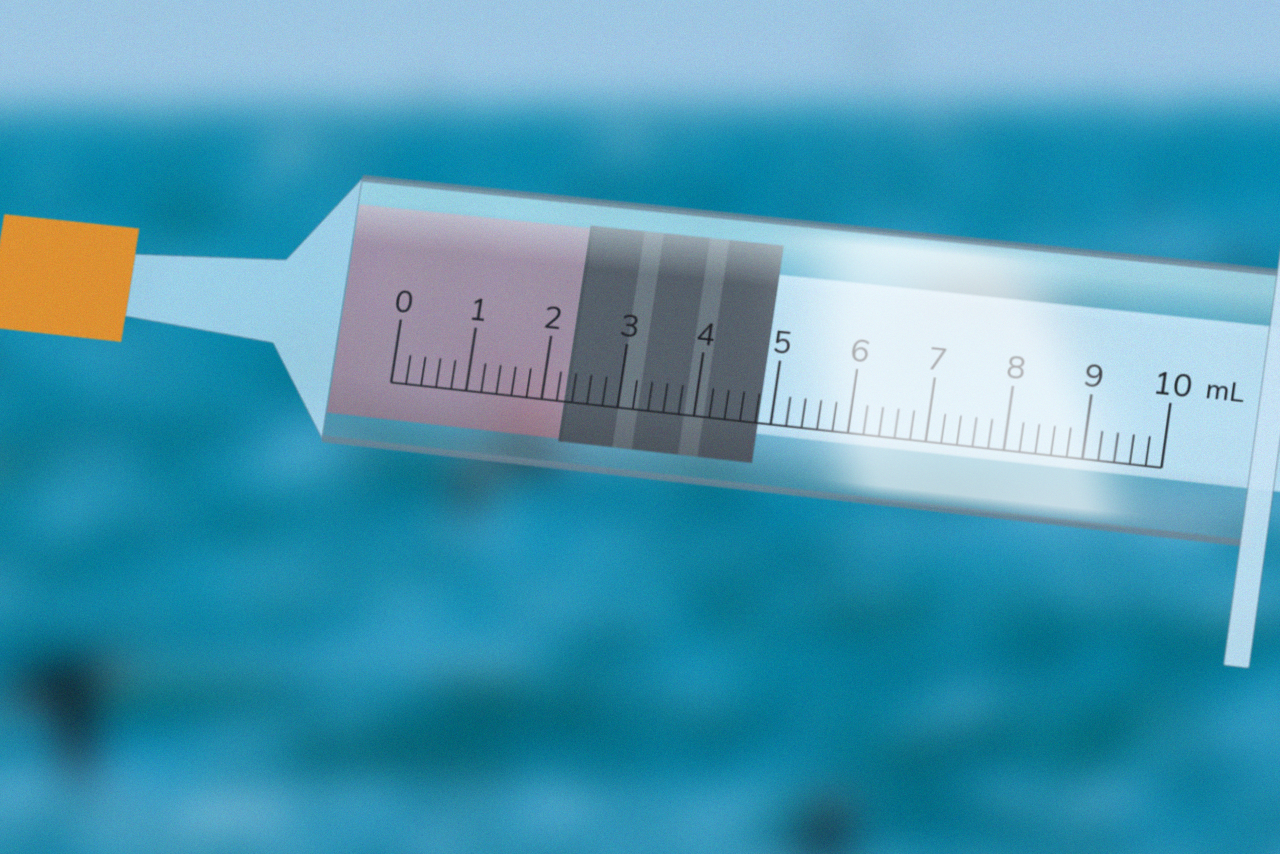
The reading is 2.3 mL
